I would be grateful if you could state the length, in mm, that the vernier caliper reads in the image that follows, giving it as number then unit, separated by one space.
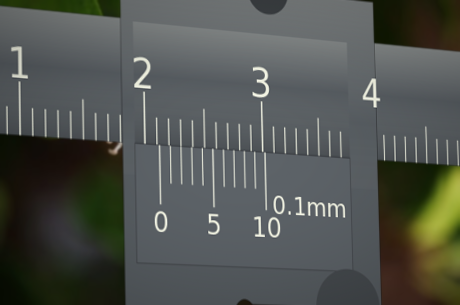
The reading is 21.2 mm
